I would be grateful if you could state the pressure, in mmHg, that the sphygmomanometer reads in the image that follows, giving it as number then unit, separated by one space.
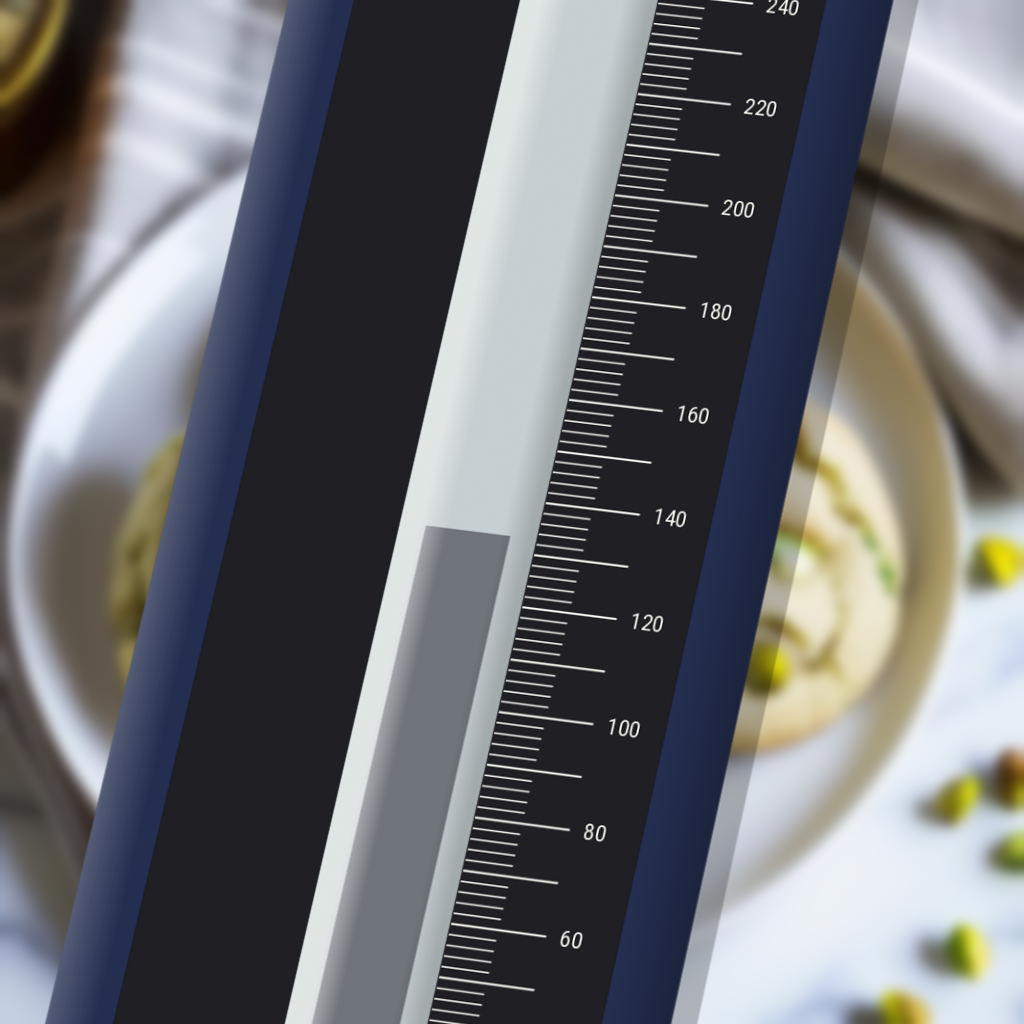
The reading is 133 mmHg
